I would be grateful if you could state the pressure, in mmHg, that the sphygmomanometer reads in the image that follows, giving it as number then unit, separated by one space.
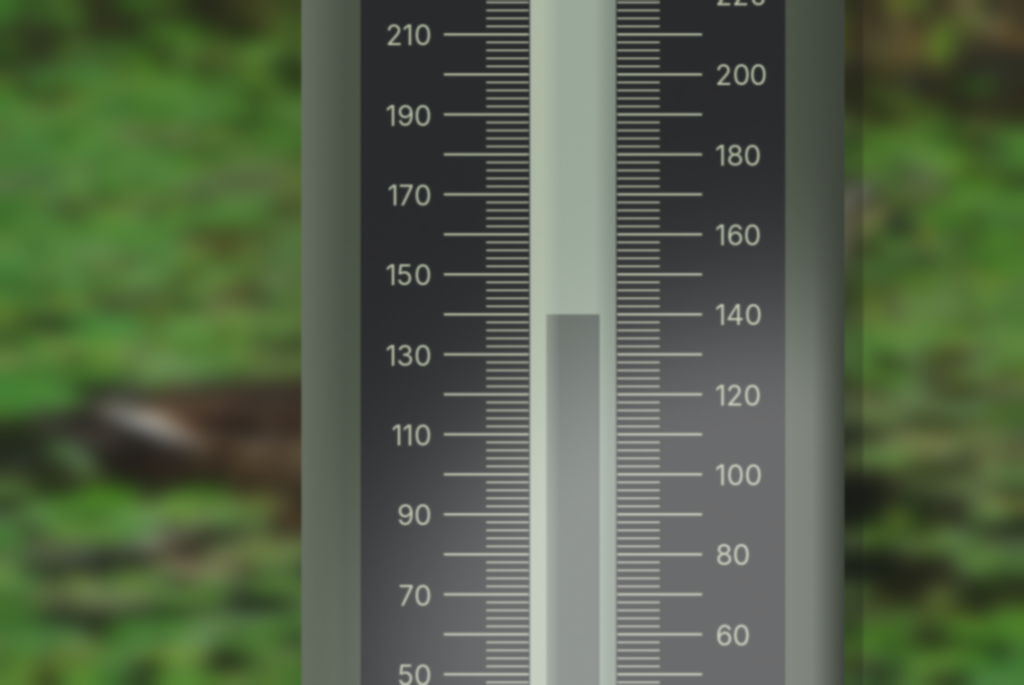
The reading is 140 mmHg
